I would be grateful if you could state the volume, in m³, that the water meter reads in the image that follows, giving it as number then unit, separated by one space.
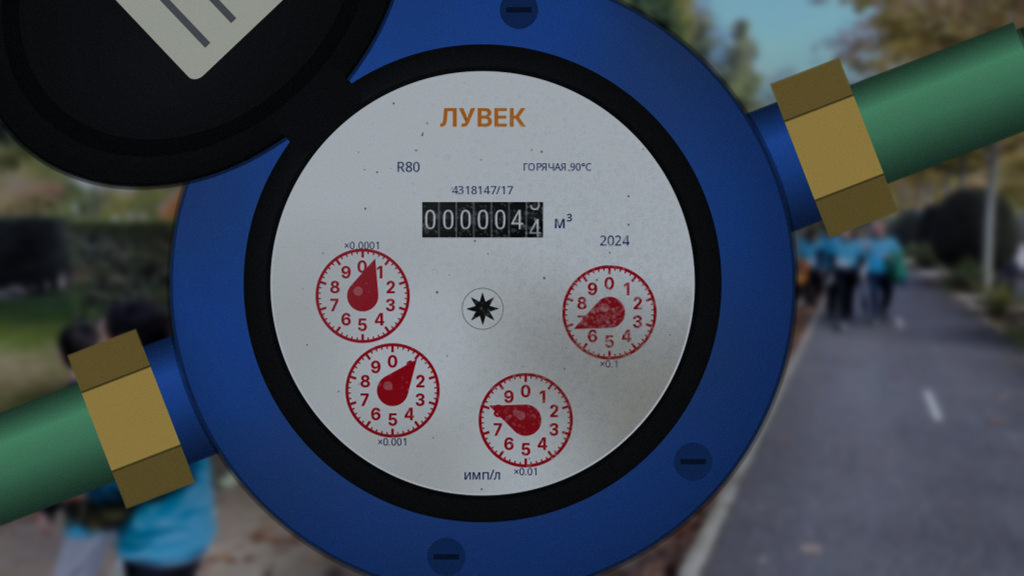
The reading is 43.6810 m³
